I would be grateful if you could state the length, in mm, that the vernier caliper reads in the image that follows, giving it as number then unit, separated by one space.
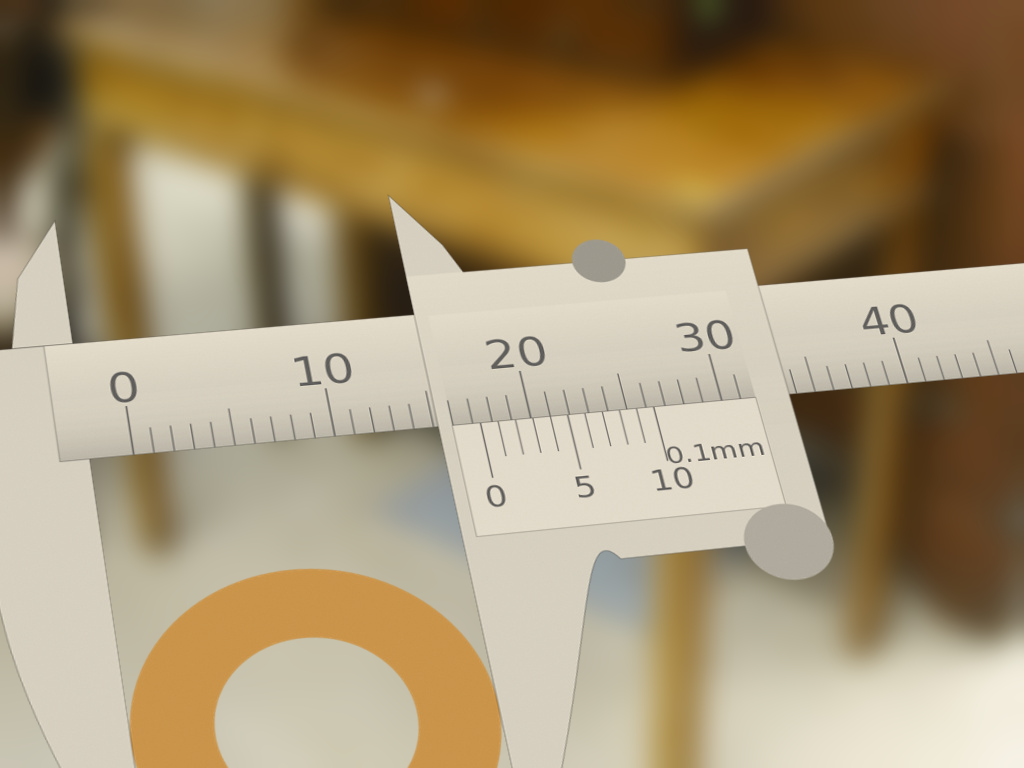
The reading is 17.4 mm
